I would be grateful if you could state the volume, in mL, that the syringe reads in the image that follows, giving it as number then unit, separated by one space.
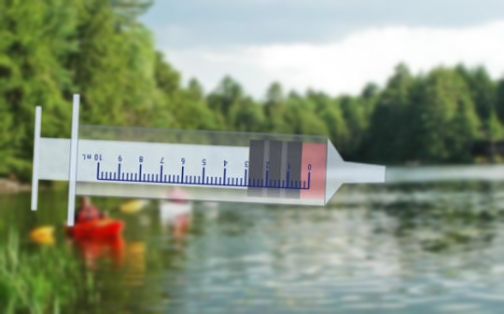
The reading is 0.4 mL
